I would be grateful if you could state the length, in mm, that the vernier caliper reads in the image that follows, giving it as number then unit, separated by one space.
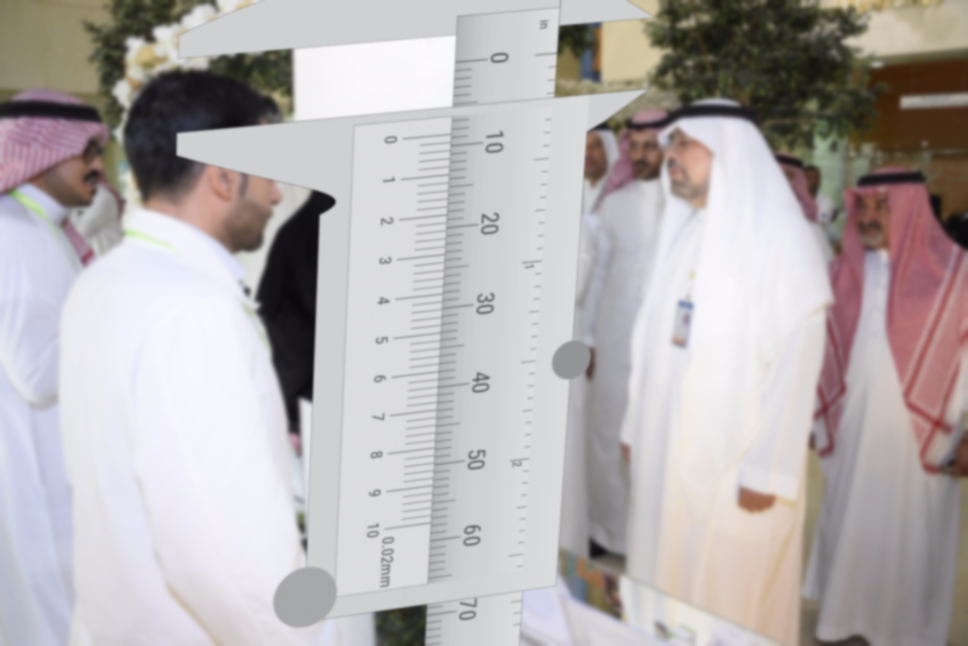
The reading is 8.6 mm
